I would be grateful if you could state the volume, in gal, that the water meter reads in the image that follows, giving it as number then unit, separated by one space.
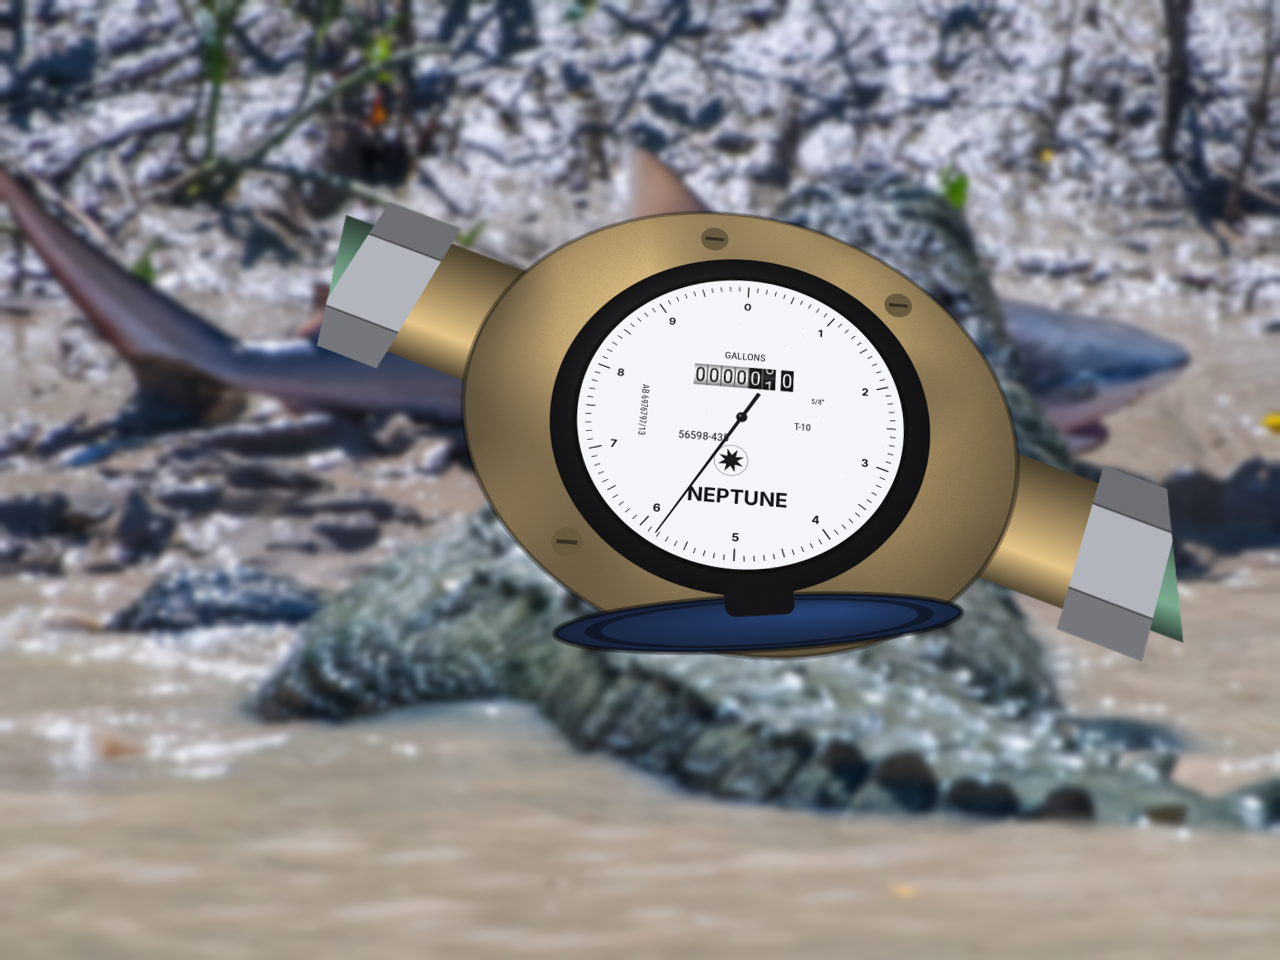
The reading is 5.8 gal
